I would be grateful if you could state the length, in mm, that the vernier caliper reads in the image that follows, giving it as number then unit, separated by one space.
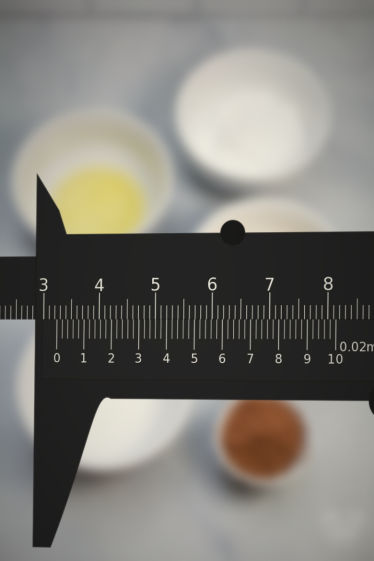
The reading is 32.4 mm
